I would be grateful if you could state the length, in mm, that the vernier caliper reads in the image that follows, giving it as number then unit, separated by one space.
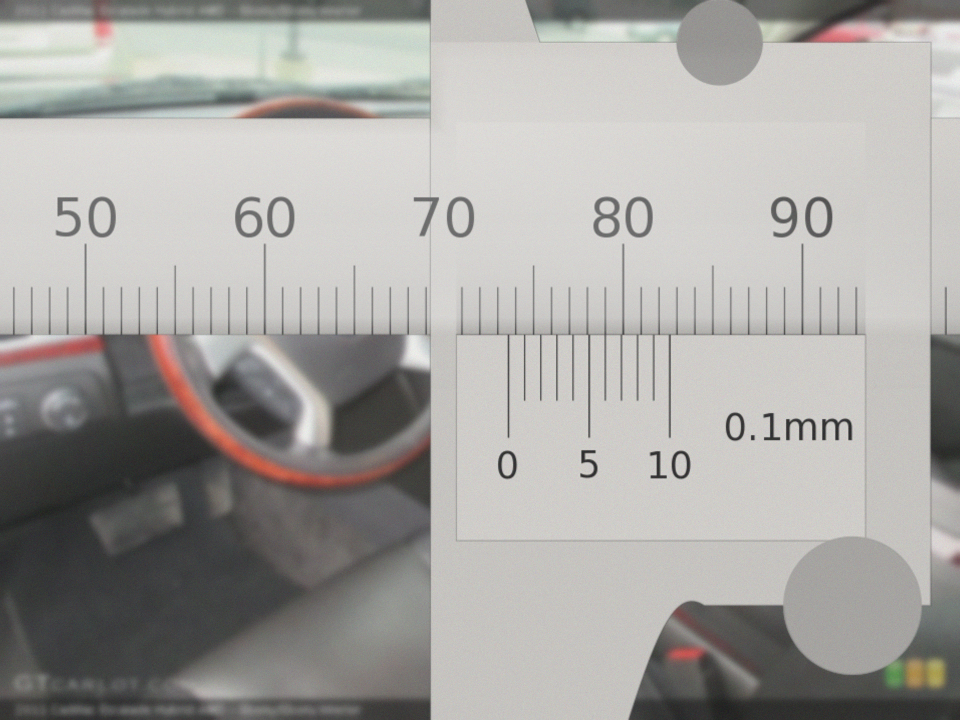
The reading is 73.6 mm
